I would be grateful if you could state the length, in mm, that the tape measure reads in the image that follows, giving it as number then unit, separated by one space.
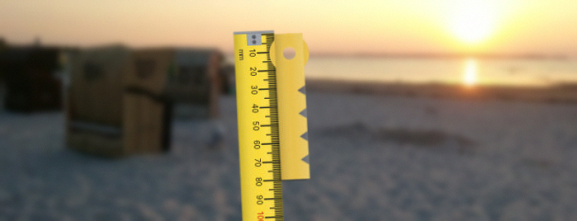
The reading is 80 mm
